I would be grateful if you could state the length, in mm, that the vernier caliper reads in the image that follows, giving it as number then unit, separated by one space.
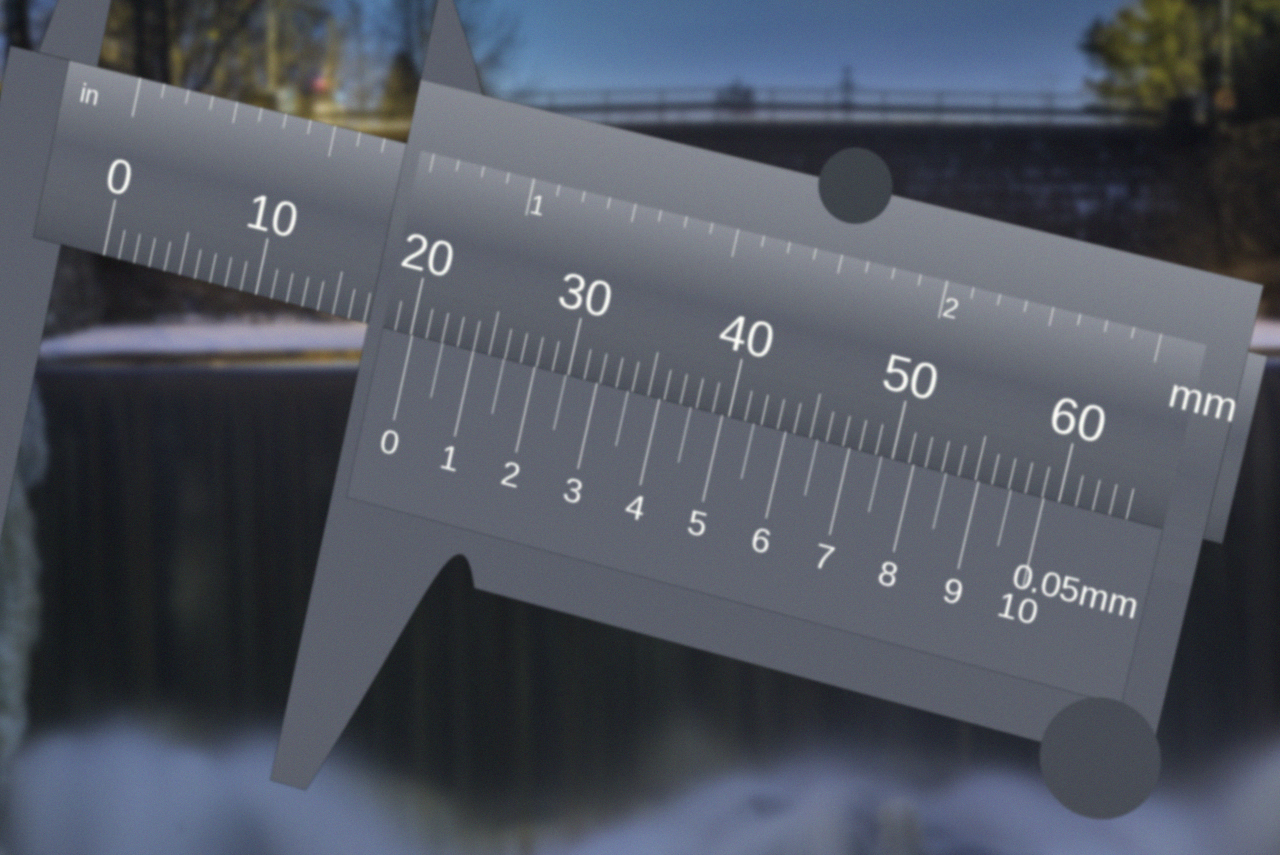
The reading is 20.1 mm
